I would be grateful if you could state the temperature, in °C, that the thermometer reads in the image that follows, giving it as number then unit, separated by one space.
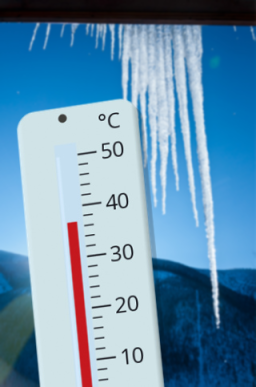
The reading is 37 °C
